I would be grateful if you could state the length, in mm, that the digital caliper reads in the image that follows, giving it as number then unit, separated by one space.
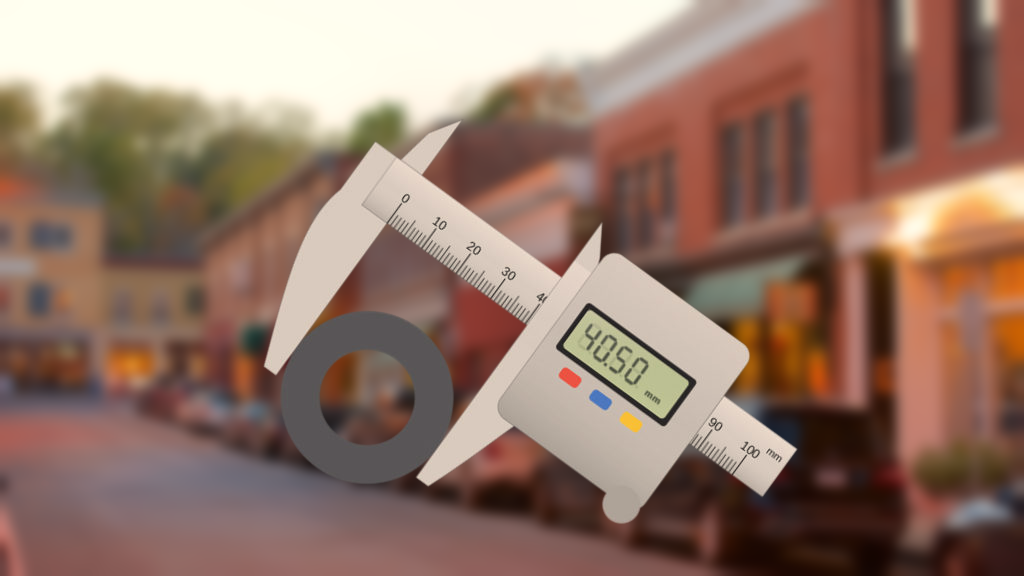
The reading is 40.50 mm
